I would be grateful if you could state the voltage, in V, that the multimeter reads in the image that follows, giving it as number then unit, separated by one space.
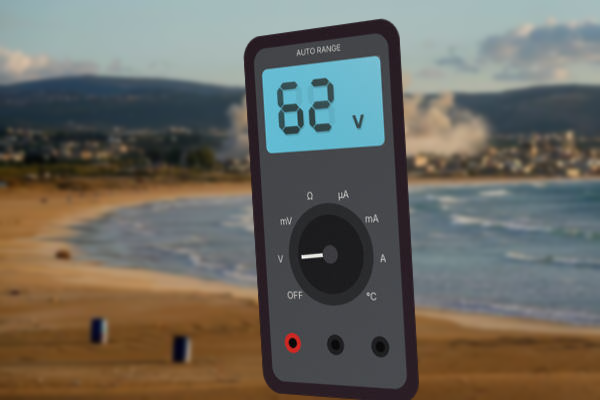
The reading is 62 V
